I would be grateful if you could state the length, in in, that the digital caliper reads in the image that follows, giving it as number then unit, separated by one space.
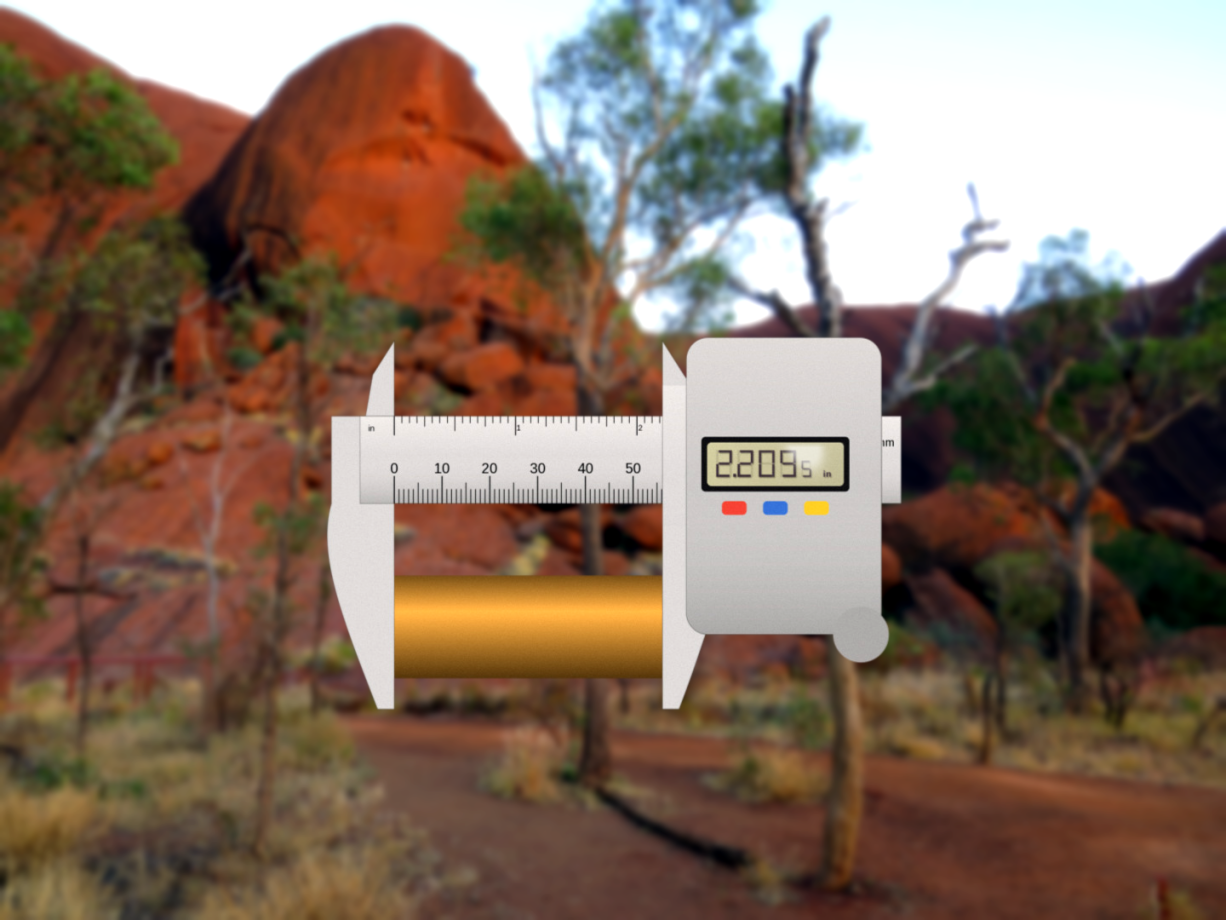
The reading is 2.2095 in
